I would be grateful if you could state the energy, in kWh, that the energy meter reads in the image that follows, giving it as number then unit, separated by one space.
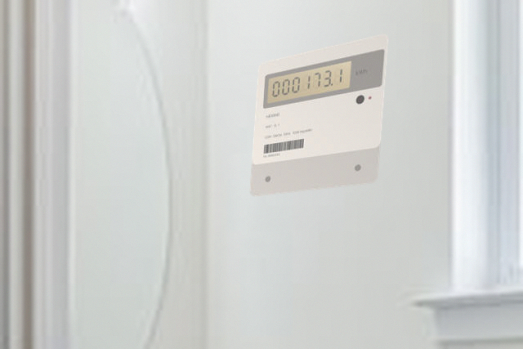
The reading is 173.1 kWh
